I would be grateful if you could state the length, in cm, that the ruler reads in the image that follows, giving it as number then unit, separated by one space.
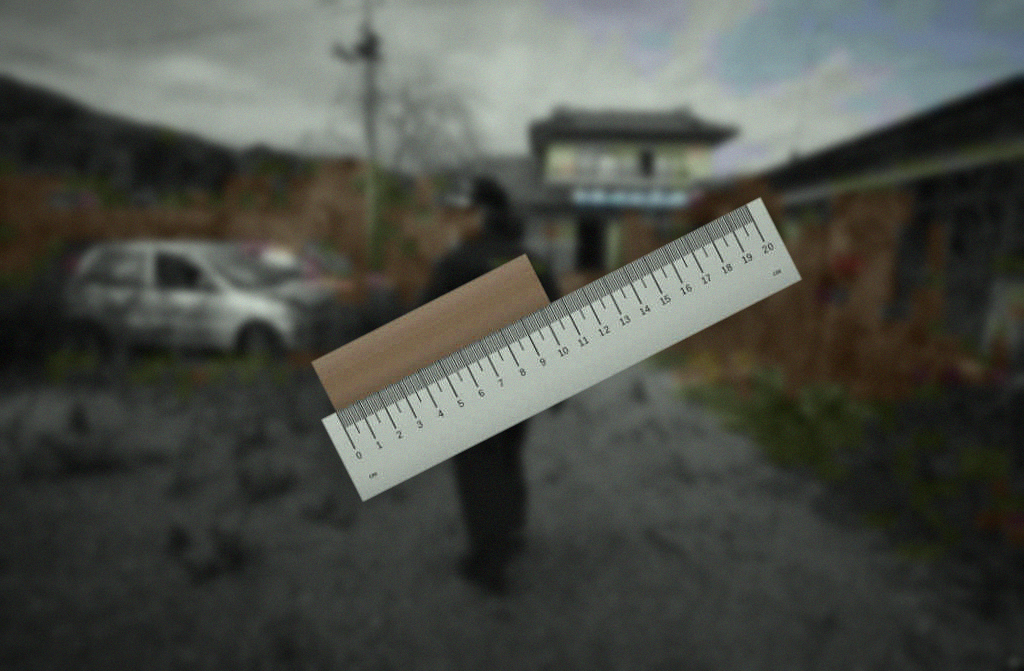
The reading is 10.5 cm
